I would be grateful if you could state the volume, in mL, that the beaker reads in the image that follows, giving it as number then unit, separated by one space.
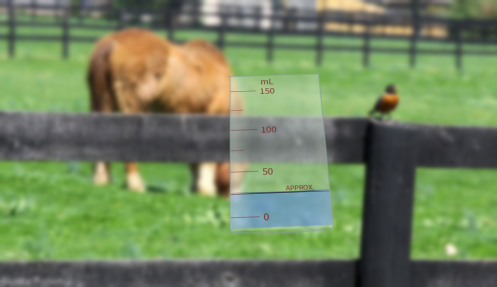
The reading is 25 mL
